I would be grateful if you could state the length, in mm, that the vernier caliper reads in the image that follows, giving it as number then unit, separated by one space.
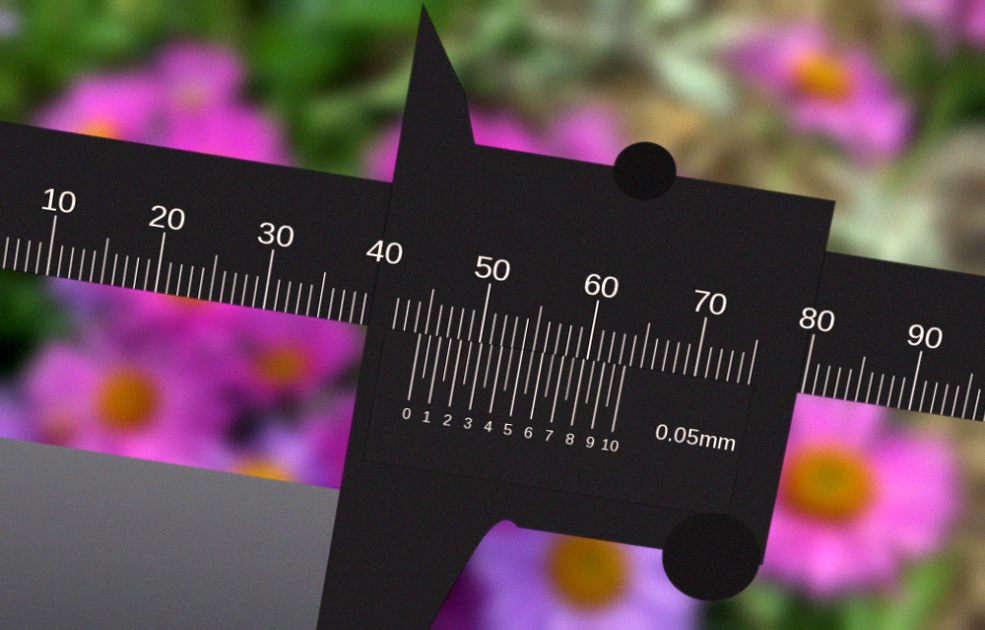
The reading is 44.5 mm
